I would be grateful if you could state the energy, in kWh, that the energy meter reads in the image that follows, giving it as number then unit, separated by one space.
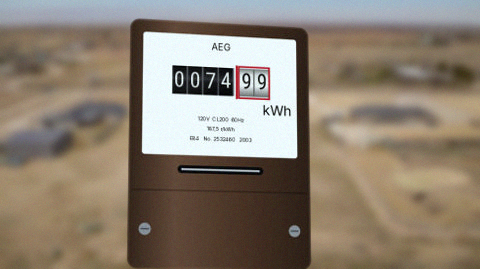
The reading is 74.99 kWh
